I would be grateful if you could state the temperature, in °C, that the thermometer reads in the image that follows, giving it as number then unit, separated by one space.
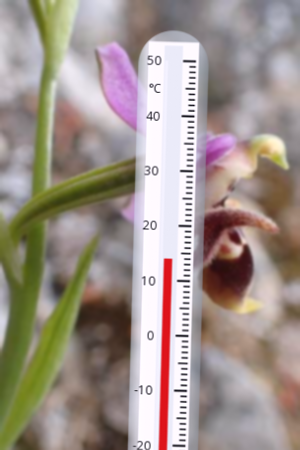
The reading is 14 °C
